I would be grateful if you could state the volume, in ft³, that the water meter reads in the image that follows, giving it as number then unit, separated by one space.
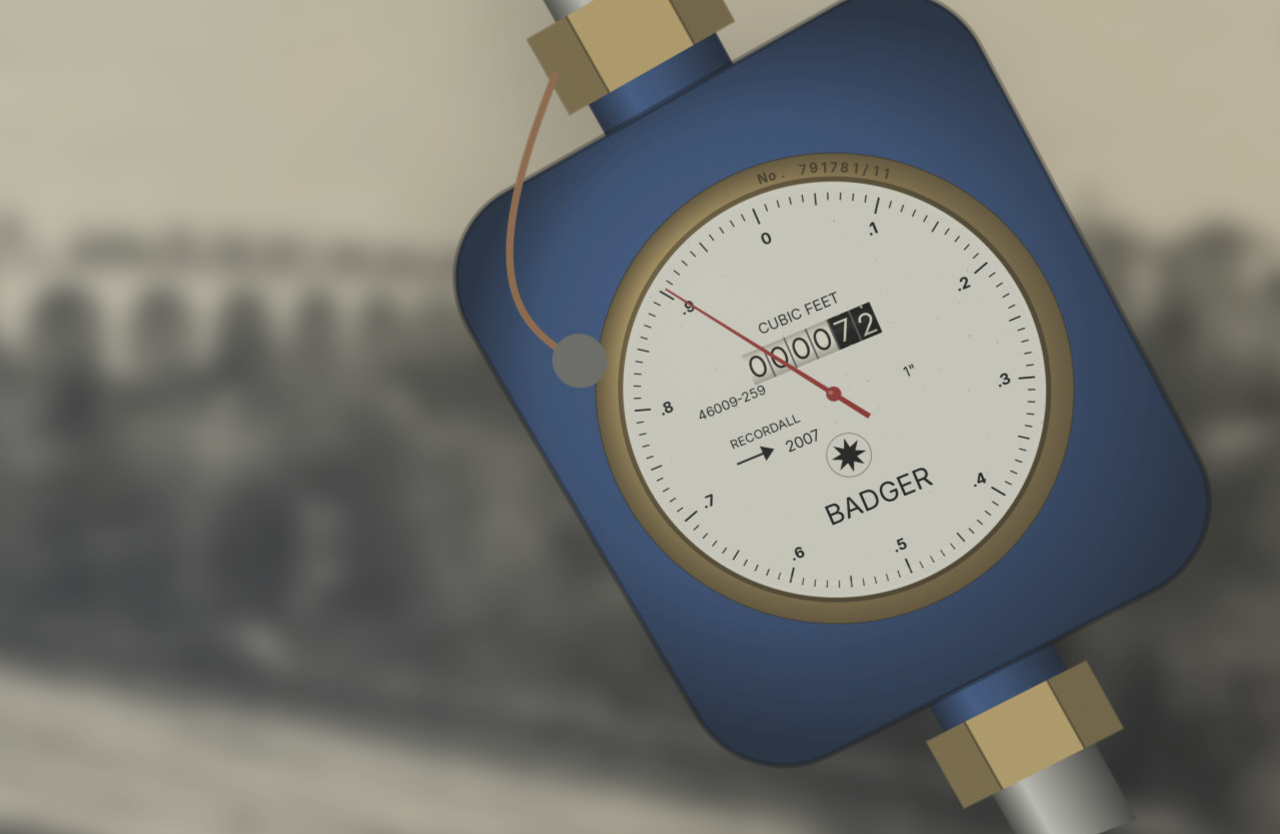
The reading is 71.90 ft³
